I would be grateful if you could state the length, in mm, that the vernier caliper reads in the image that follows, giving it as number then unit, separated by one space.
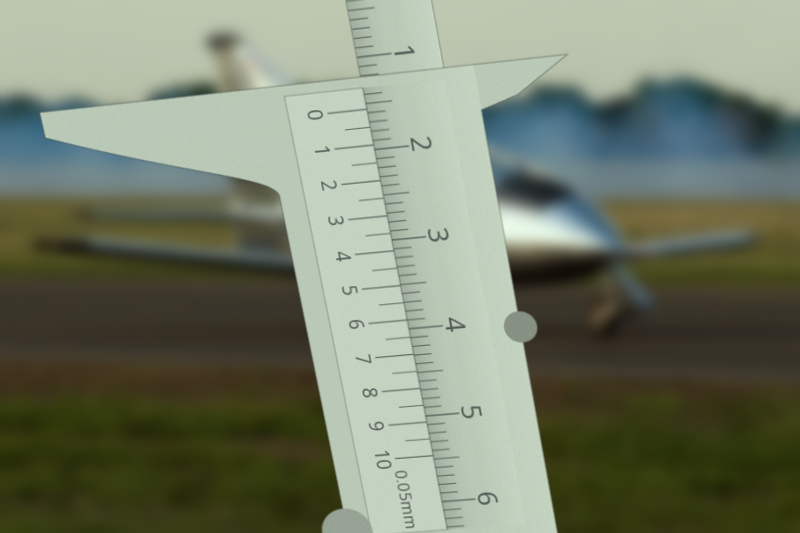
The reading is 15.6 mm
